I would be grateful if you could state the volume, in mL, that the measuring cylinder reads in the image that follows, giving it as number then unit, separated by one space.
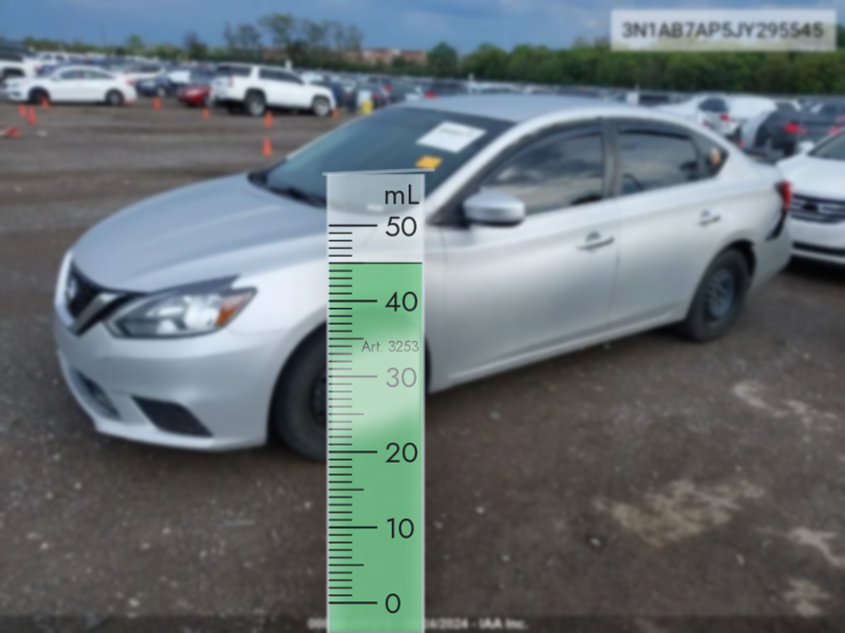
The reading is 45 mL
